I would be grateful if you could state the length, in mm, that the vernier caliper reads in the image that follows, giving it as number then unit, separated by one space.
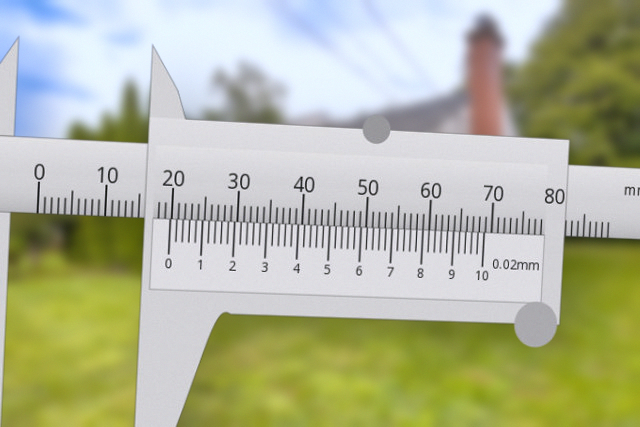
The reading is 19.8 mm
